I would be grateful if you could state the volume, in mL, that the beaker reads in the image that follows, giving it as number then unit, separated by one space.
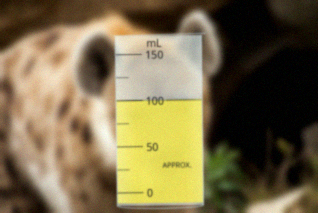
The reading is 100 mL
